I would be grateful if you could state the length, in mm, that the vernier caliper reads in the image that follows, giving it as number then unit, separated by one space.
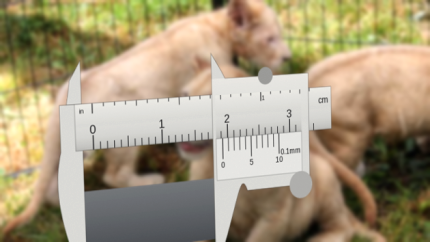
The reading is 19.2 mm
